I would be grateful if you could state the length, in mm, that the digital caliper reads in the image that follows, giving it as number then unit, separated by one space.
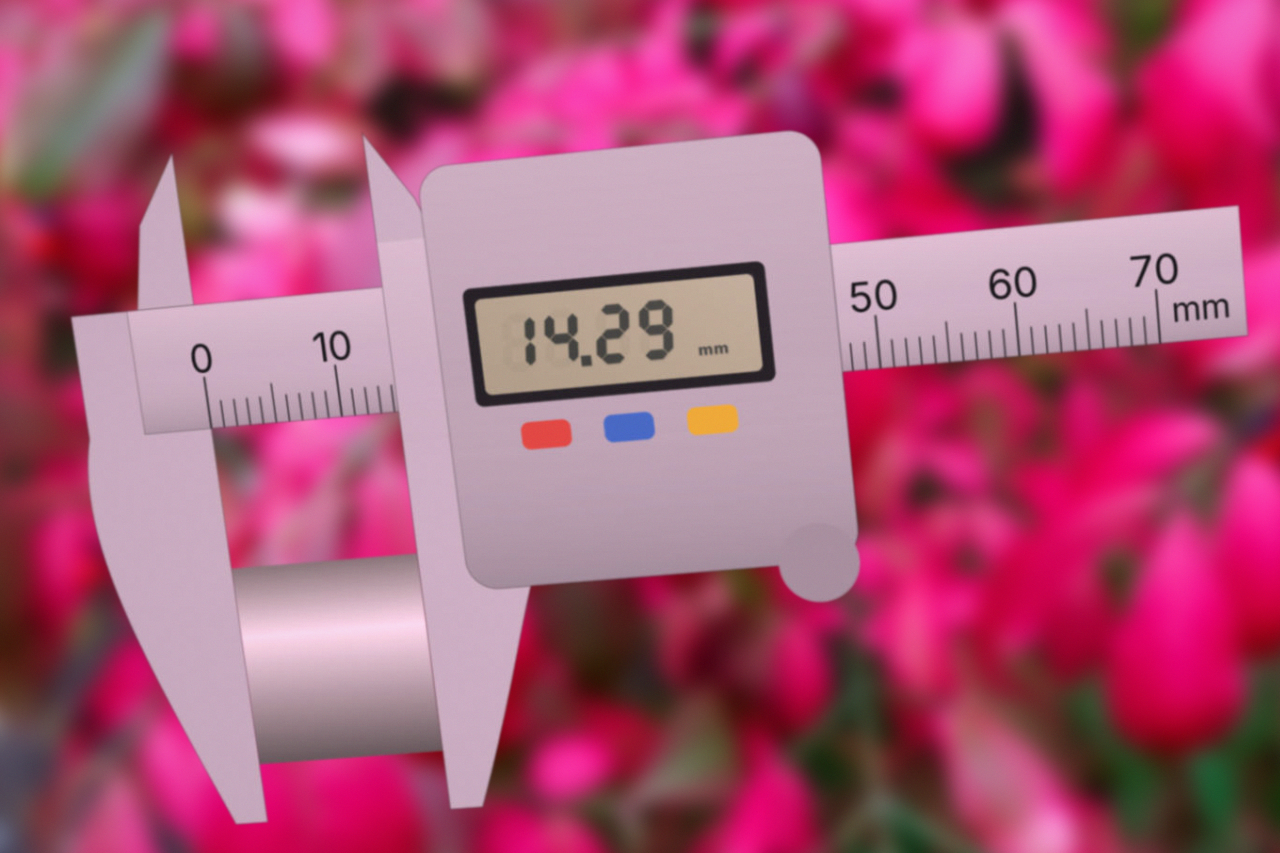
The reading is 14.29 mm
